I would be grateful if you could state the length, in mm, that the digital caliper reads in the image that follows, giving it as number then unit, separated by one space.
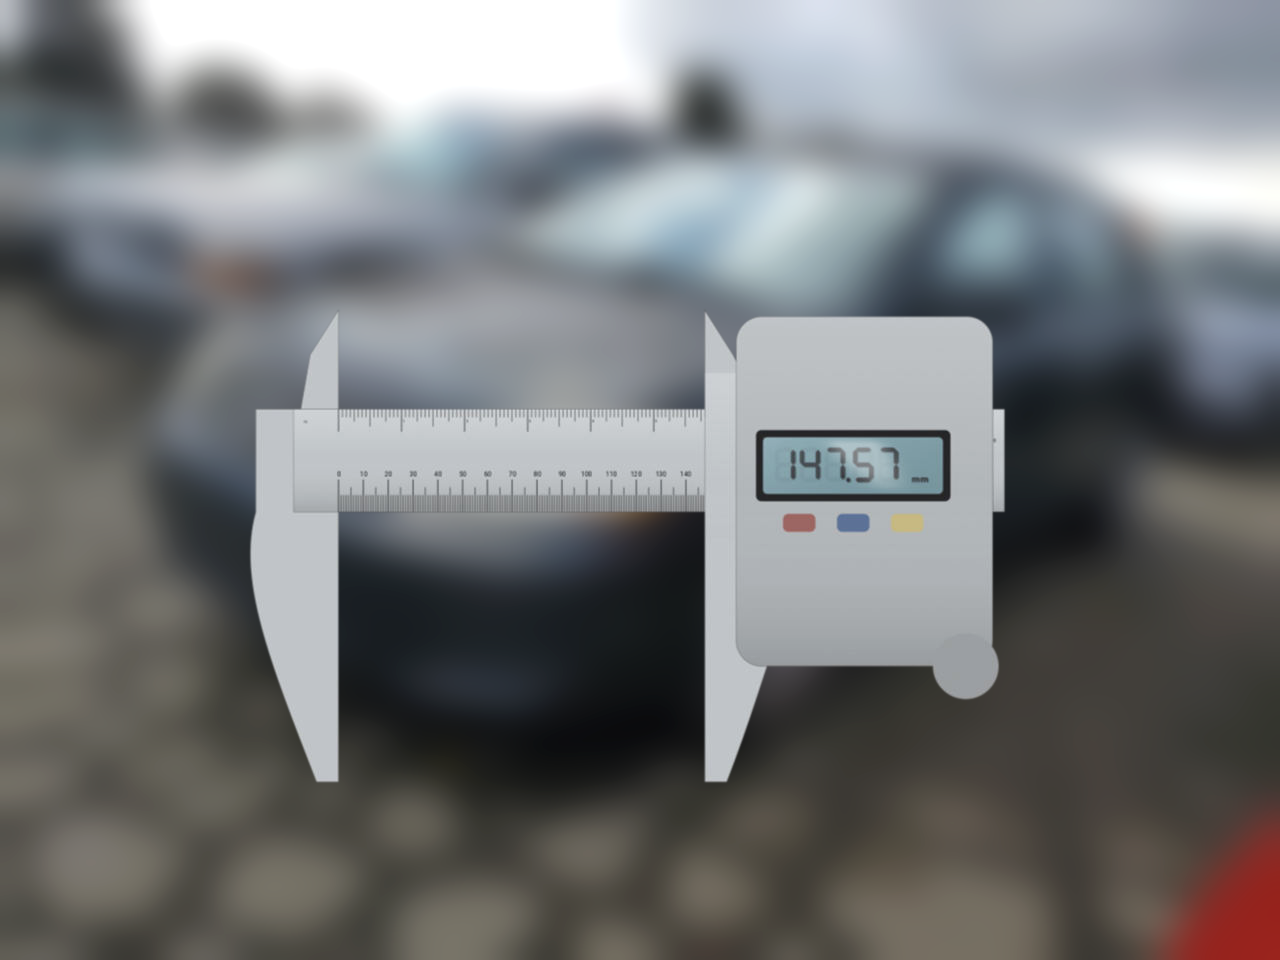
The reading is 147.57 mm
